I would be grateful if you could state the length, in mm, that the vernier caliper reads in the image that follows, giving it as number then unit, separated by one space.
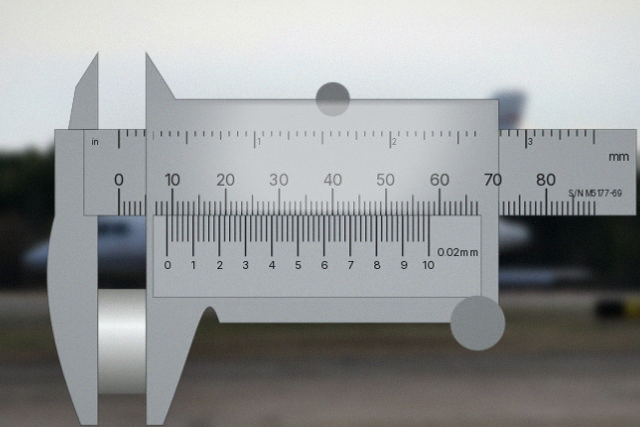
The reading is 9.0 mm
